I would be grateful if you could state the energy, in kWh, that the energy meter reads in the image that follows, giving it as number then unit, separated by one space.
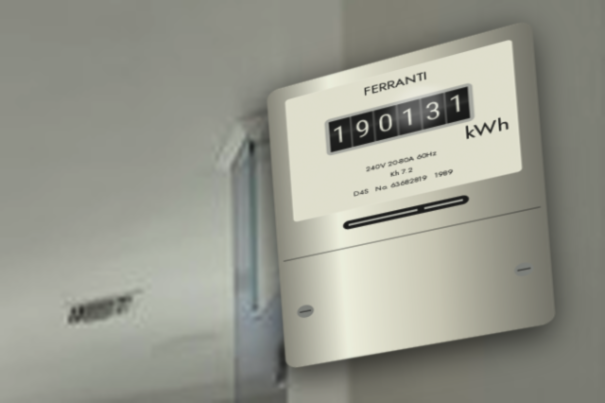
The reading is 190131 kWh
